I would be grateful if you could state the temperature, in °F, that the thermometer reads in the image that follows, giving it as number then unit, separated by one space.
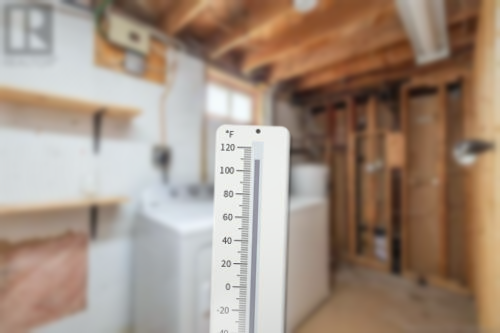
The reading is 110 °F
